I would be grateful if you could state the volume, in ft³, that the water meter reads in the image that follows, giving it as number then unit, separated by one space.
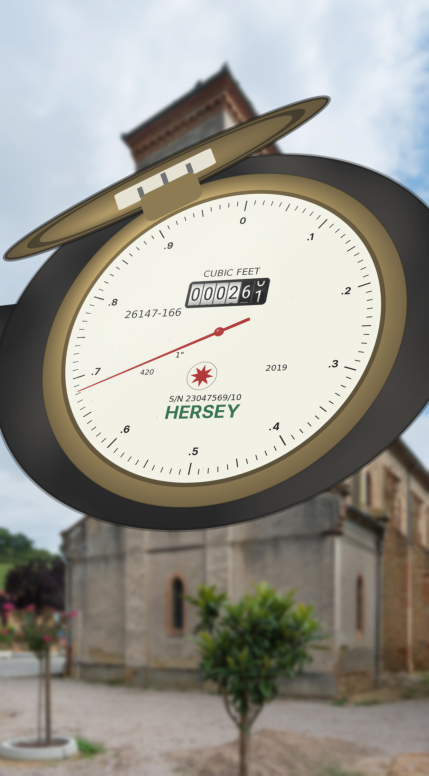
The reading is 260.68 ft³
